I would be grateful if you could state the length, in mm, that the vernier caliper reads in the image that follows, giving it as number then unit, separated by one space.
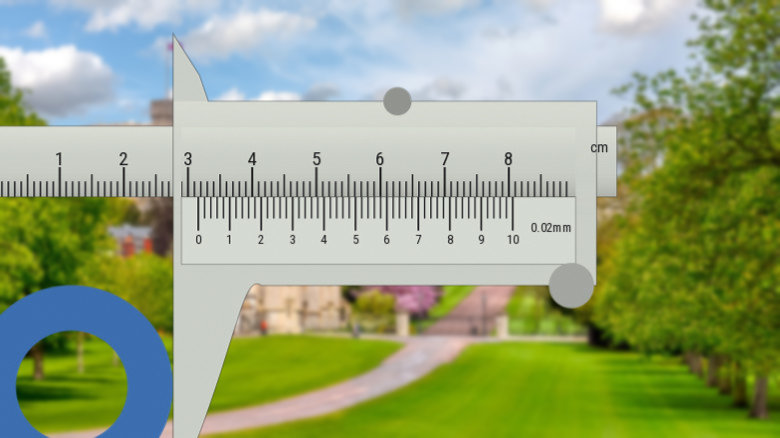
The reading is 31.6 mm
